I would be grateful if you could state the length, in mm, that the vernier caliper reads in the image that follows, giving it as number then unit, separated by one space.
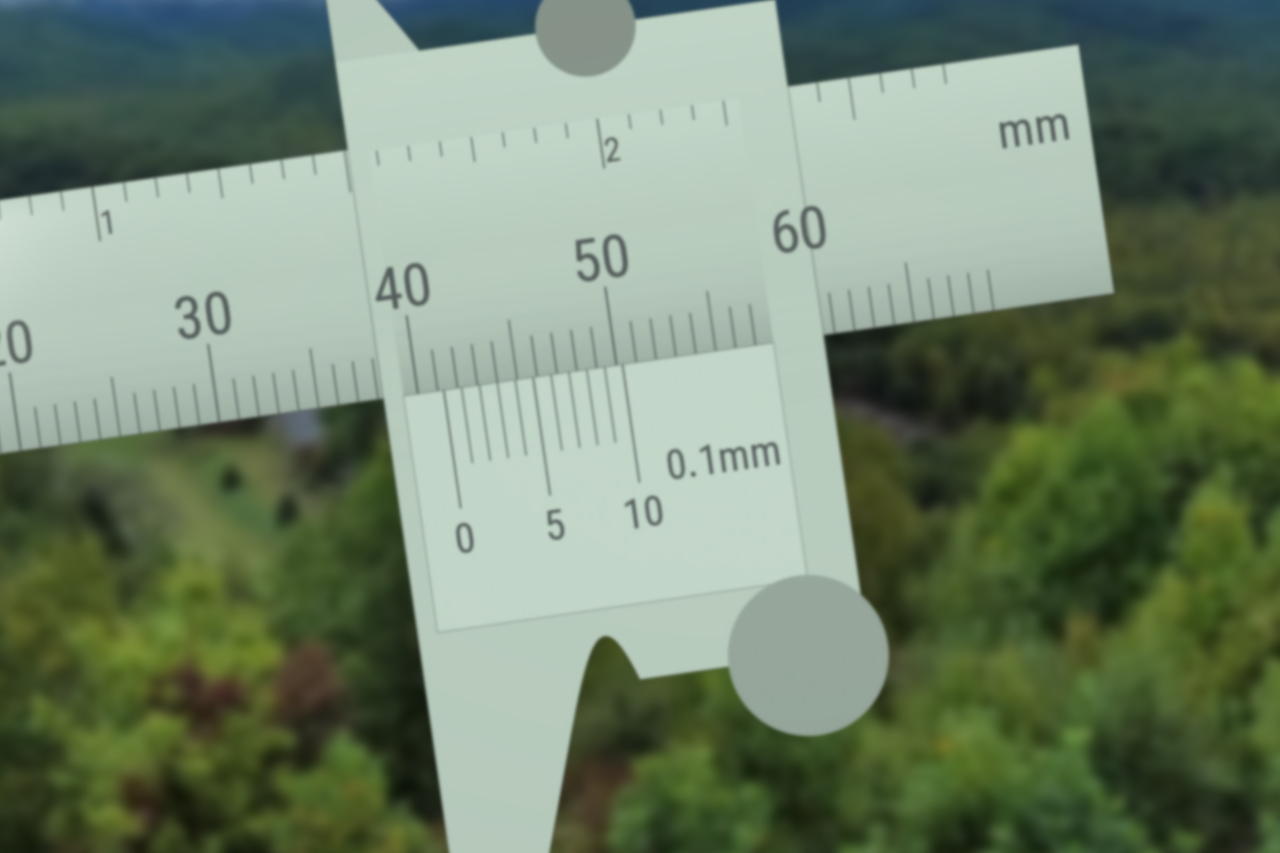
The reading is 41.3 mm
